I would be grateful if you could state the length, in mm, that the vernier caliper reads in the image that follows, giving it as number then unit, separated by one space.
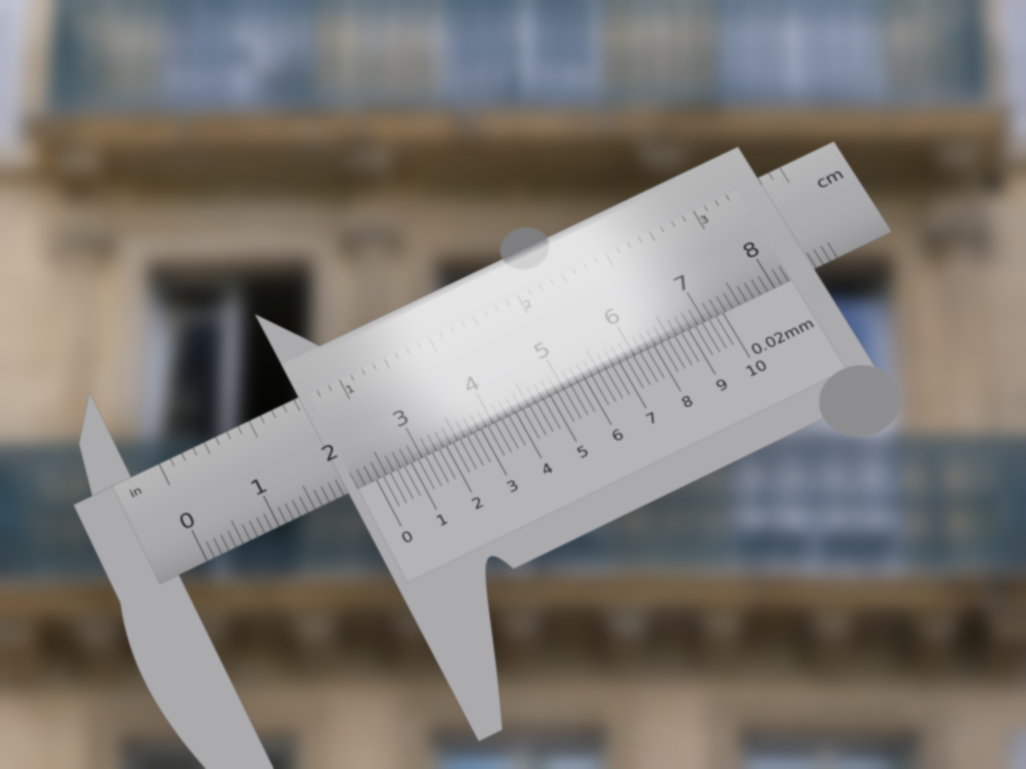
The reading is 23.6 mm
